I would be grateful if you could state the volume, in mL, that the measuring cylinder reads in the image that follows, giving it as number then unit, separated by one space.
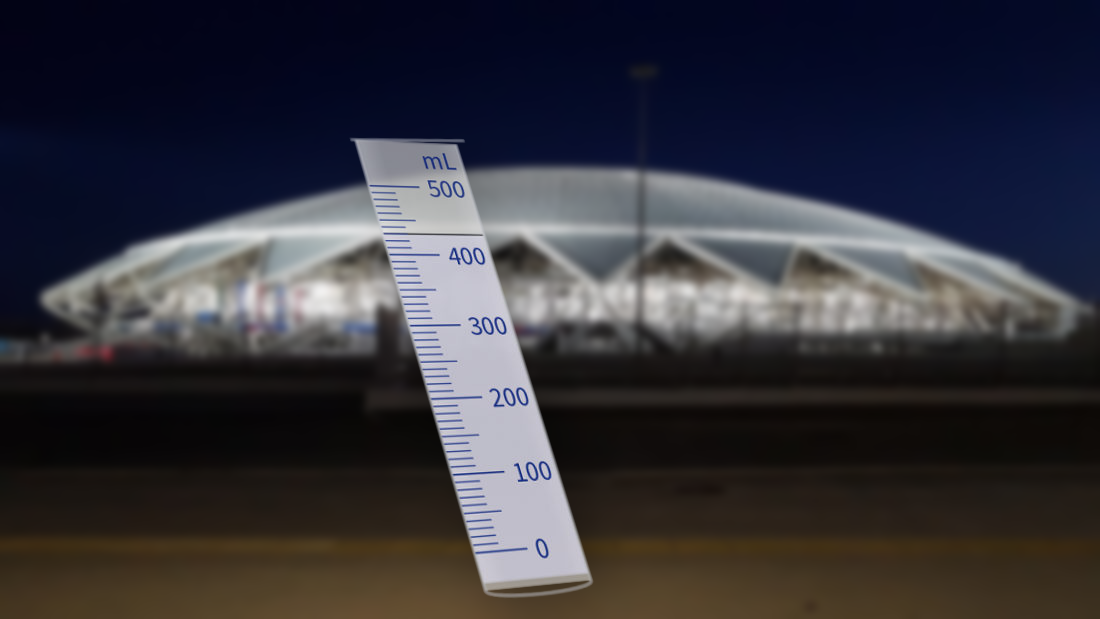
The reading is 430 mL
